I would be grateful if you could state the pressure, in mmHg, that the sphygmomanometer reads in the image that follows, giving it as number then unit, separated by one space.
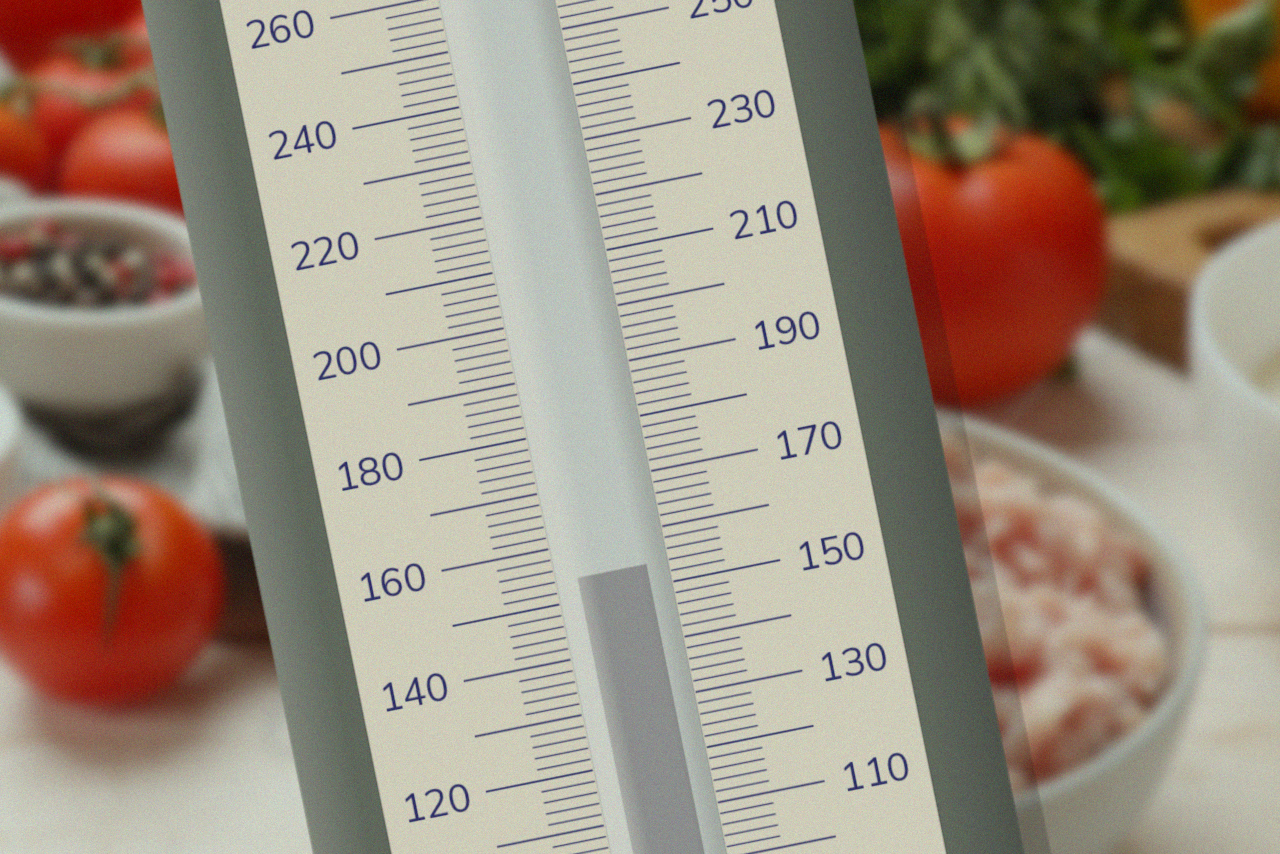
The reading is 154 mmHg
